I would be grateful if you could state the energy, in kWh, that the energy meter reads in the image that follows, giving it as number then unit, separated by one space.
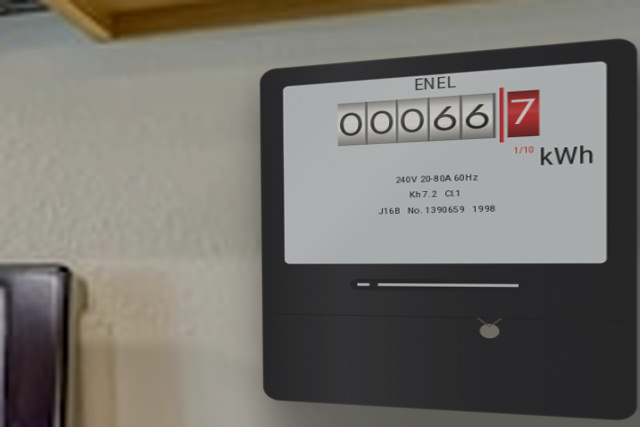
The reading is 66.7 kWh
